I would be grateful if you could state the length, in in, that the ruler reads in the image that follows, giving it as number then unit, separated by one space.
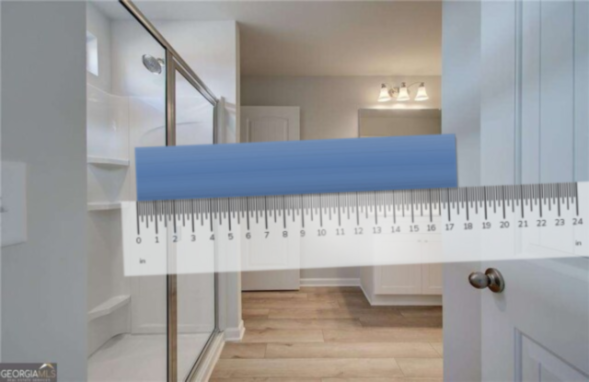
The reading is 17.5 in
